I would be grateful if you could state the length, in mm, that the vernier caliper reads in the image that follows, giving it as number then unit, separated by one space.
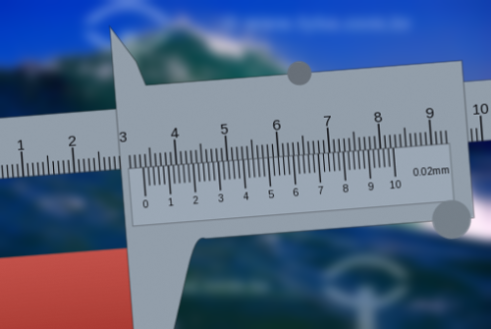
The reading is 33.5 mm
